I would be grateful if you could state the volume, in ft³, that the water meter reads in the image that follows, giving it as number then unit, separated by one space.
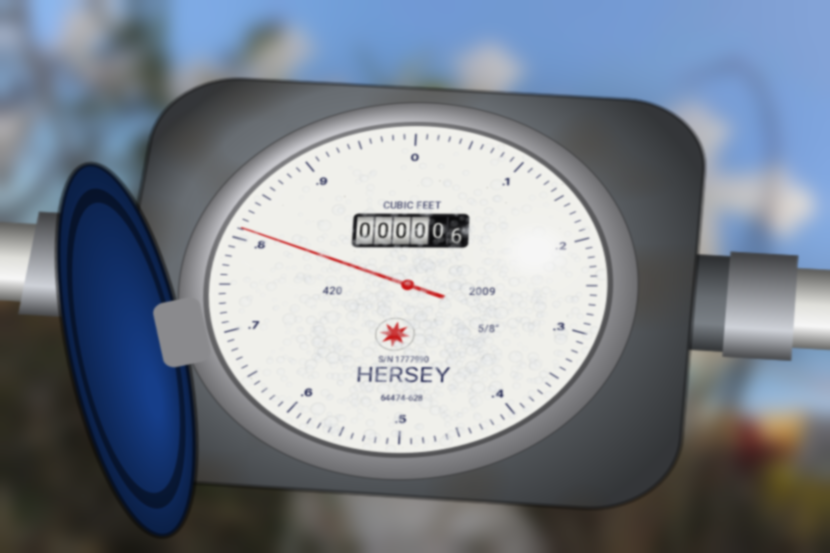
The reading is 5.81 ft³
